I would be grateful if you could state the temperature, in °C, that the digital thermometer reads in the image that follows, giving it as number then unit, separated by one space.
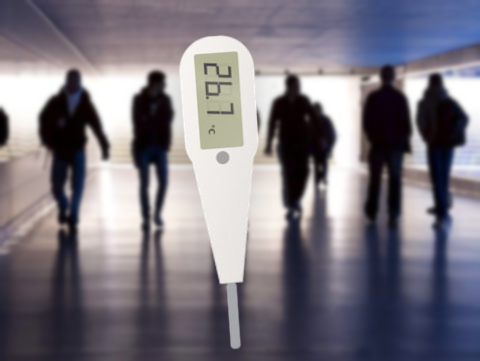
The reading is 26.7 °C
